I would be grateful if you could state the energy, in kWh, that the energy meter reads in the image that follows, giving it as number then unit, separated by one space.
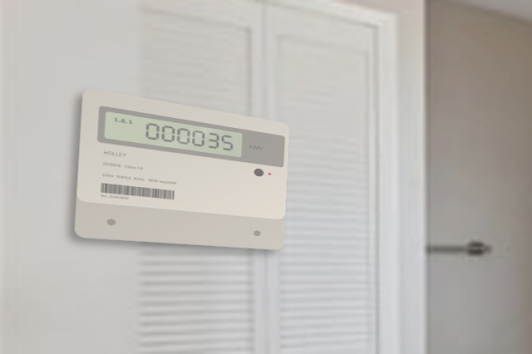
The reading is 35 kWh
